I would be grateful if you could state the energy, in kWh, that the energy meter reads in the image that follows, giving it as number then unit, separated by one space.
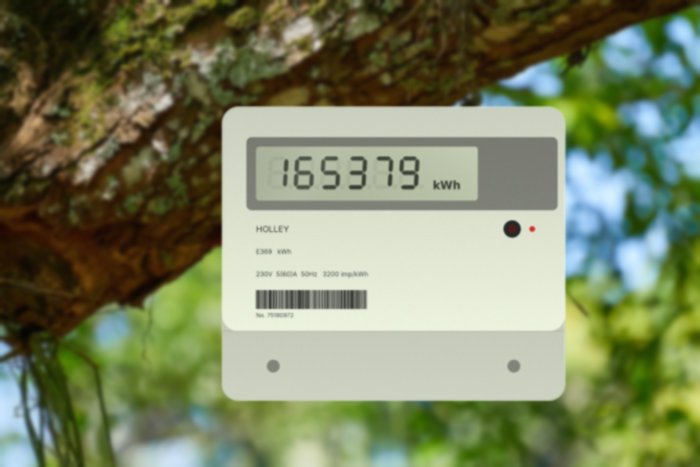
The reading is 165379 kWh
